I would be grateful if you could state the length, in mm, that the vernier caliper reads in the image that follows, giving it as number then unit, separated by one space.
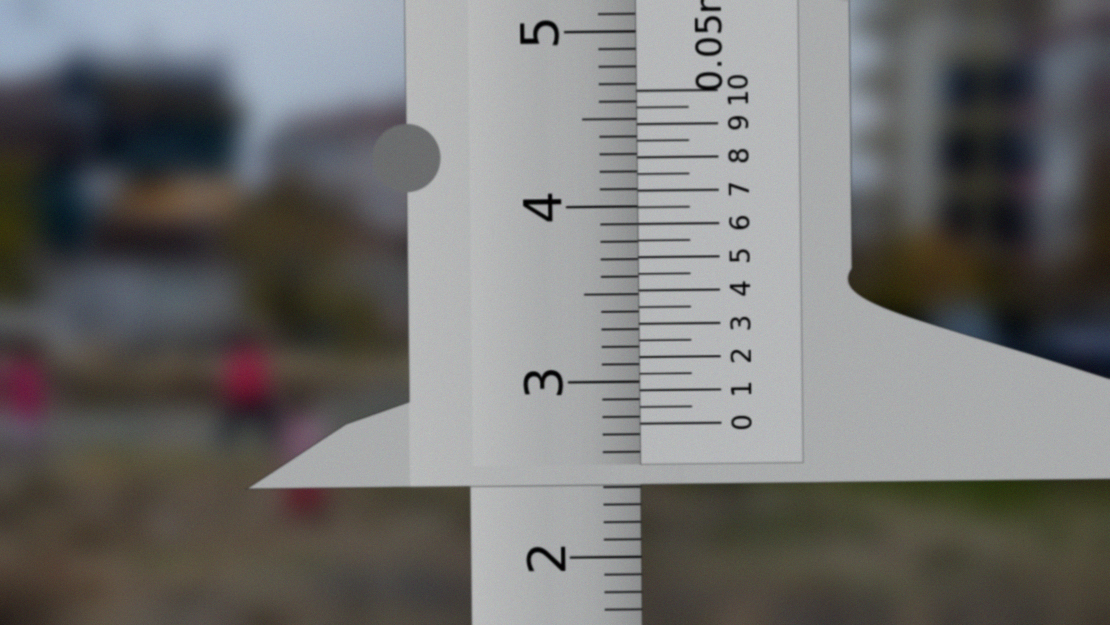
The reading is 27.6 mm
